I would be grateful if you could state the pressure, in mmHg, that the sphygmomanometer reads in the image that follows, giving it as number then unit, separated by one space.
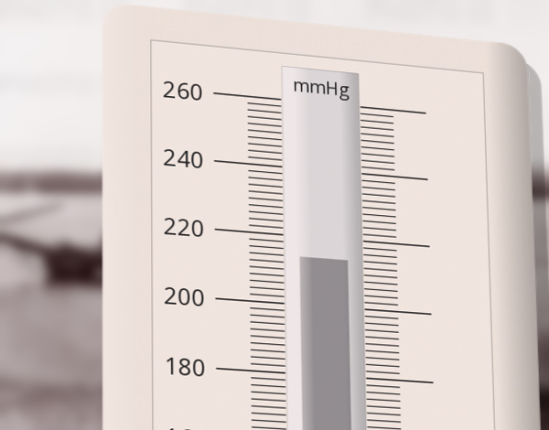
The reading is 214 mmHg
